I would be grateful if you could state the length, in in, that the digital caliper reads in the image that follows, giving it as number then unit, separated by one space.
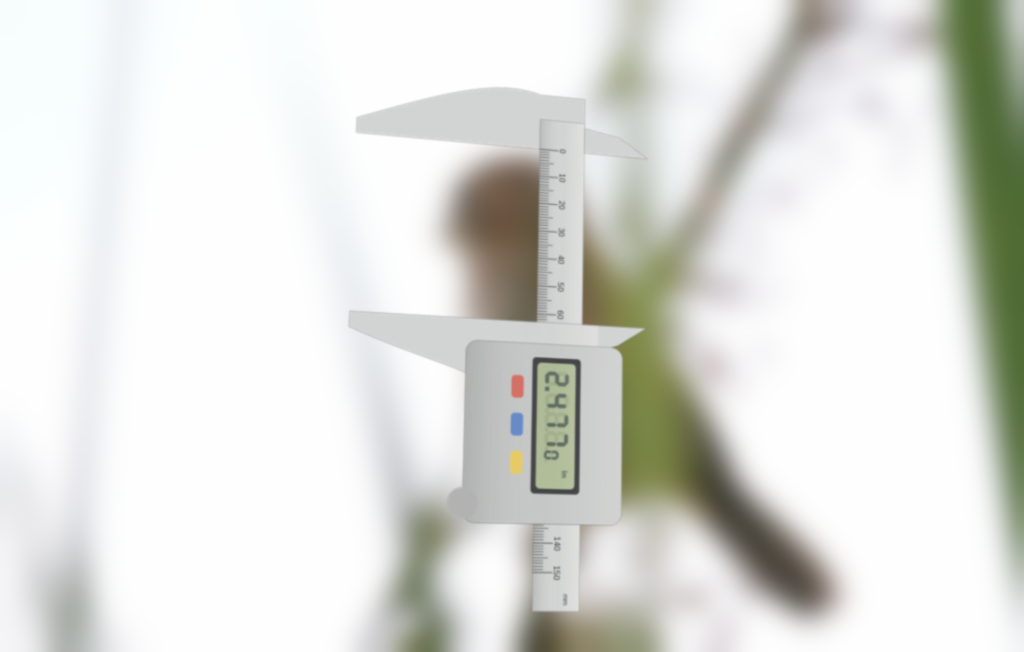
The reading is 2.4770 in
